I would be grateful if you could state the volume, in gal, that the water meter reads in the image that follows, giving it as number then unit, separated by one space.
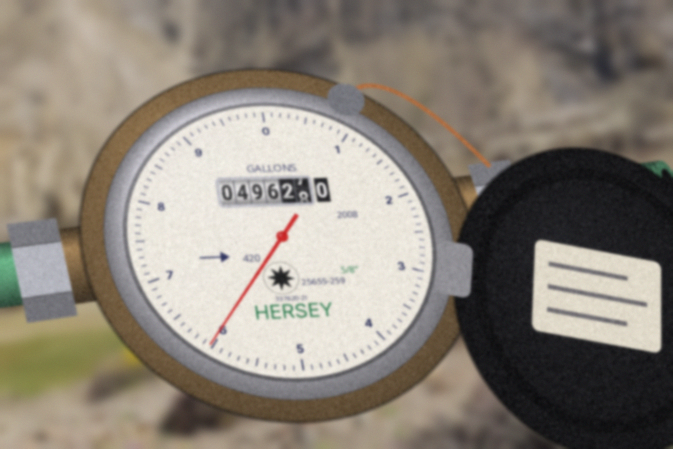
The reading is 496276.0 gal
